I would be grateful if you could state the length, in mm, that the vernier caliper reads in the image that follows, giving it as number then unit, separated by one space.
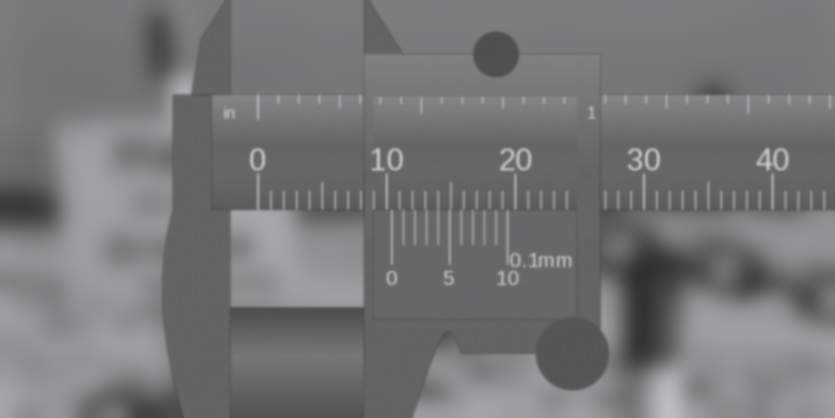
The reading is 10.4 mm
